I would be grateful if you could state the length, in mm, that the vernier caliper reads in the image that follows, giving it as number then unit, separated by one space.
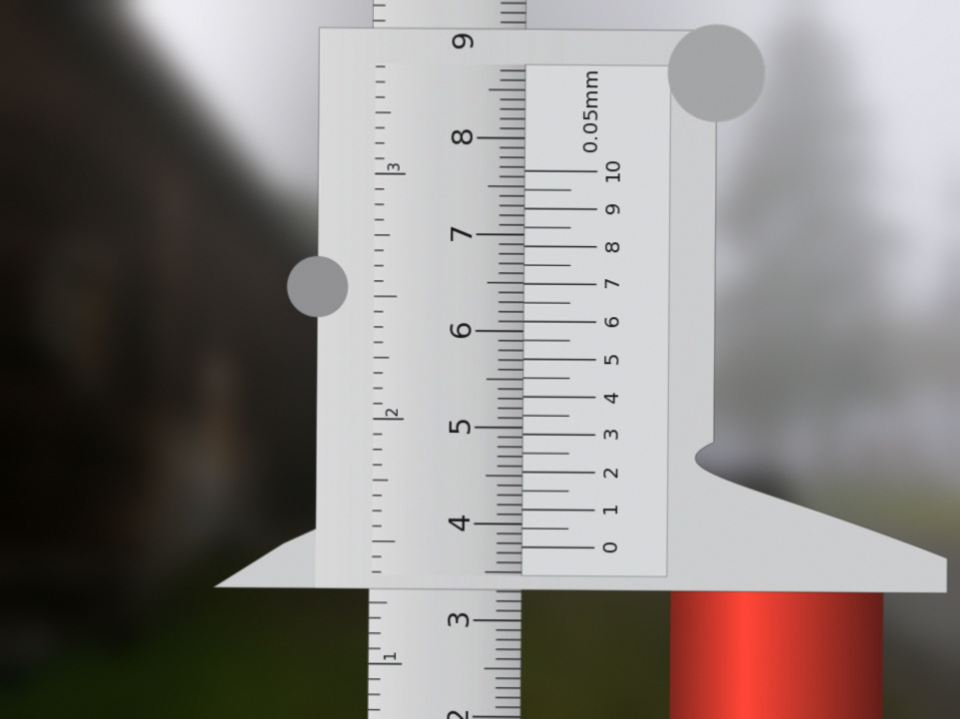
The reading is 37.6 mm
